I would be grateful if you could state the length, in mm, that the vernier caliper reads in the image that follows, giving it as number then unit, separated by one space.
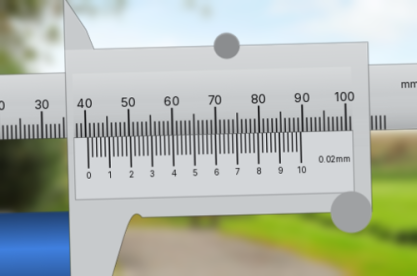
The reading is 40.5 mm
